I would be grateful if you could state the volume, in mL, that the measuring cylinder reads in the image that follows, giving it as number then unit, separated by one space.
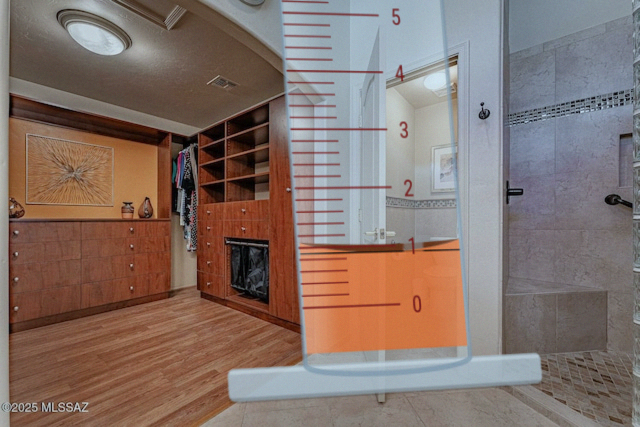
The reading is 0.9 mL
